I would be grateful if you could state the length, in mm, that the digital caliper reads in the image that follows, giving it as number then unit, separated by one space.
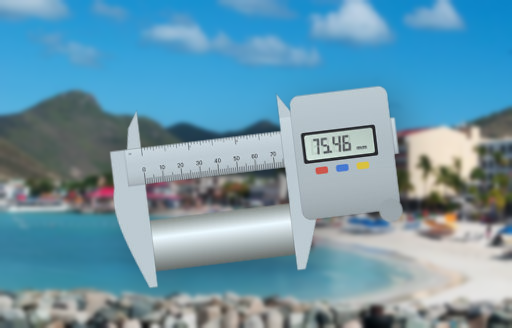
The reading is 75.46 mm
